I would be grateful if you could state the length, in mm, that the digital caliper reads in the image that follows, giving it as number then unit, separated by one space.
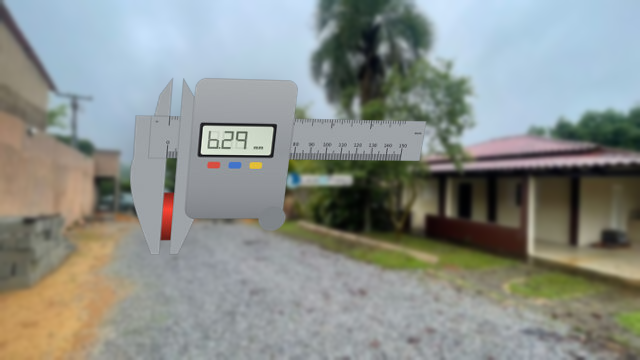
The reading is 6.29 mm
